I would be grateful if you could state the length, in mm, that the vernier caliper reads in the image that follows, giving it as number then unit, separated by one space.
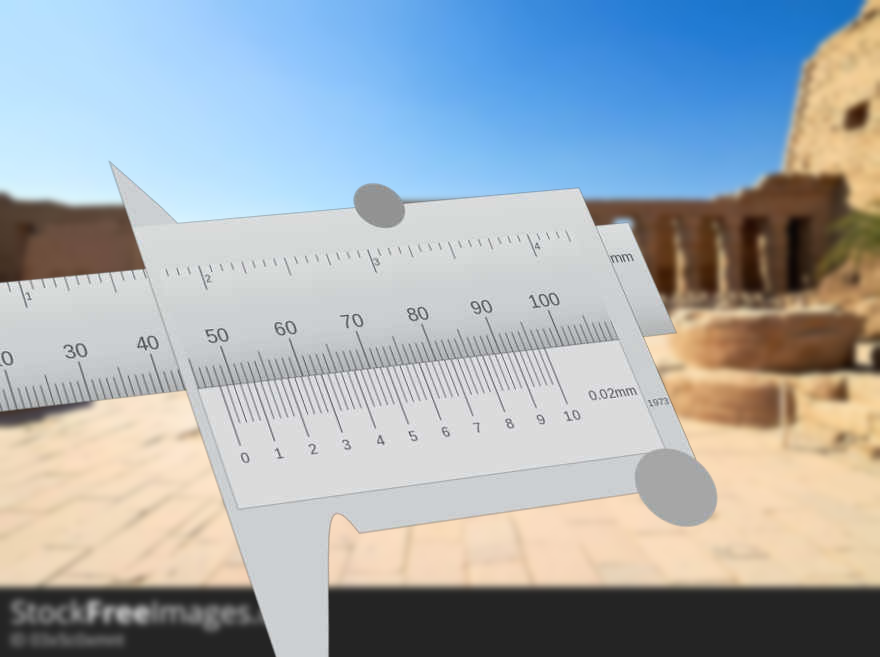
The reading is 48.0 mm
